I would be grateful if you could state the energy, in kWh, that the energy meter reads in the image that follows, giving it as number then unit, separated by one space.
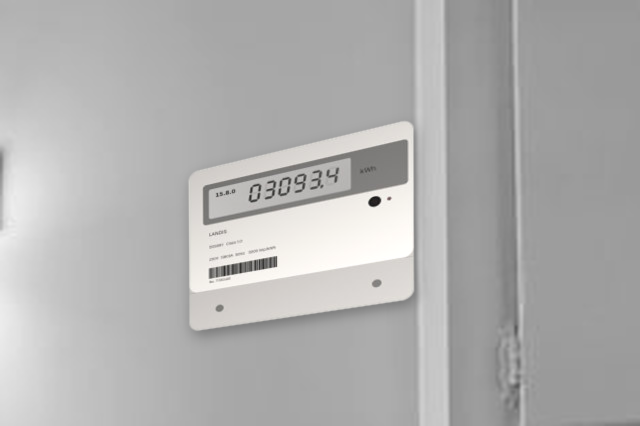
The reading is 3093.4 kWh
